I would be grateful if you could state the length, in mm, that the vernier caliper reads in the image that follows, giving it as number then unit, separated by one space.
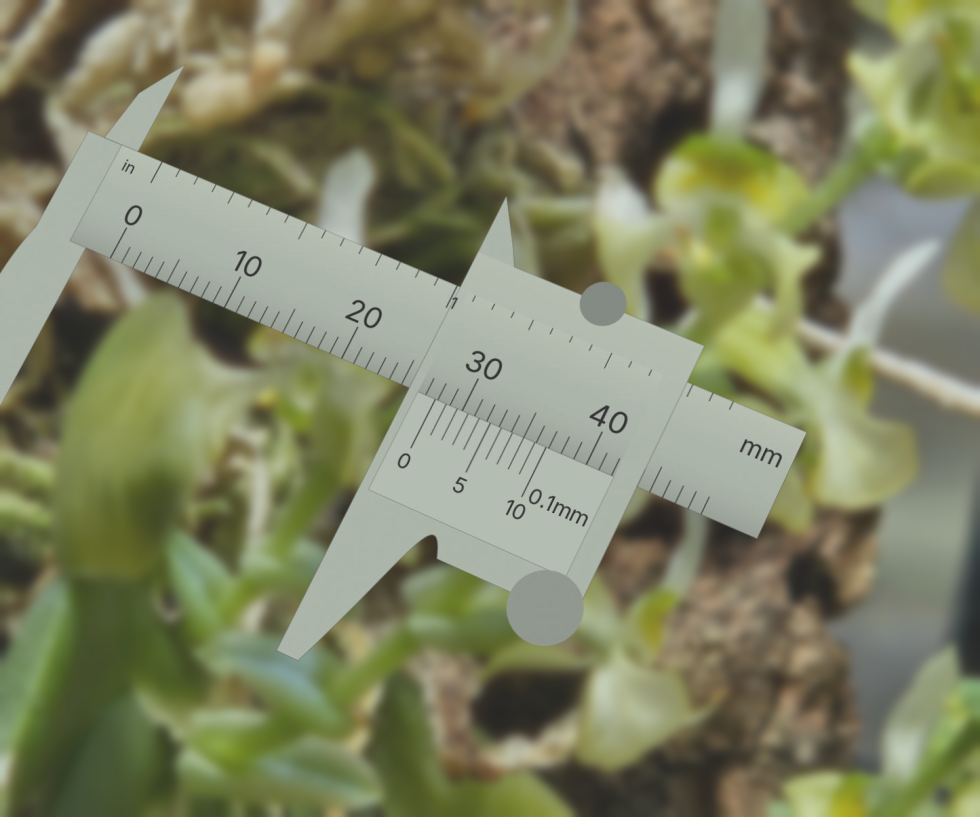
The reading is 27.8 mm
